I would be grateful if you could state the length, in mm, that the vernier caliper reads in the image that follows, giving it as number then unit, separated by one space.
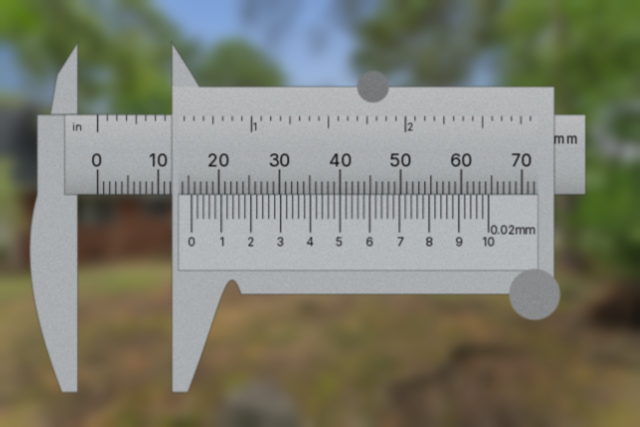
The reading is 15.5 mm
